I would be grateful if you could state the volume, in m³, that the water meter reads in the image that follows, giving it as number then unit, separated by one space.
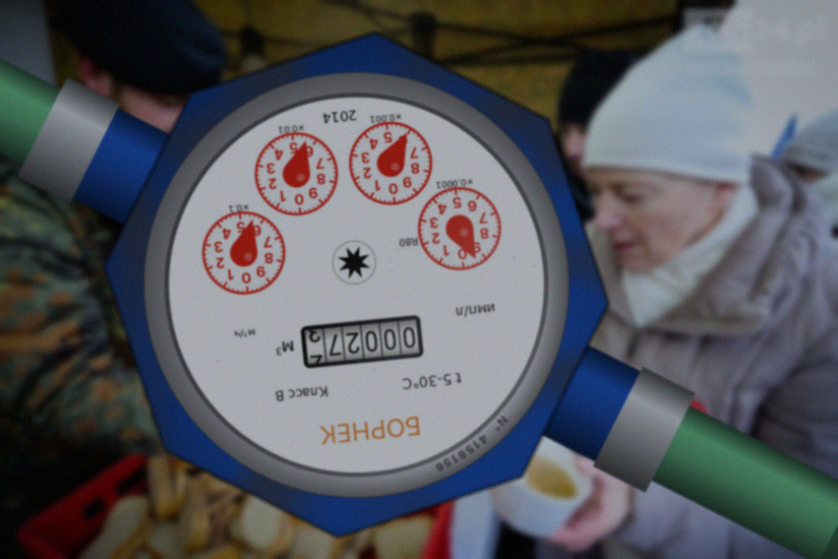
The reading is 272.5559 m³
